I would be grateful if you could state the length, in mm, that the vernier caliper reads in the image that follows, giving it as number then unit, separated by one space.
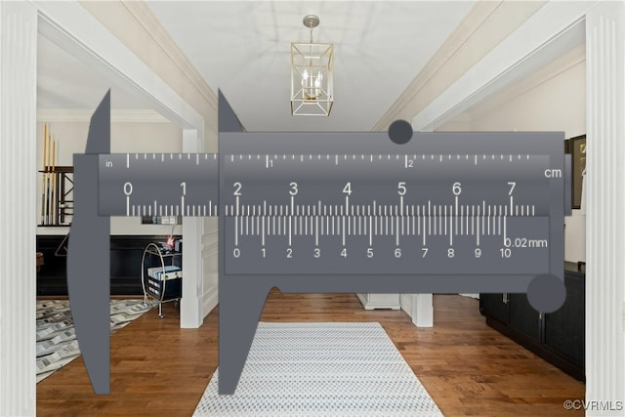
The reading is 19.8 mm
